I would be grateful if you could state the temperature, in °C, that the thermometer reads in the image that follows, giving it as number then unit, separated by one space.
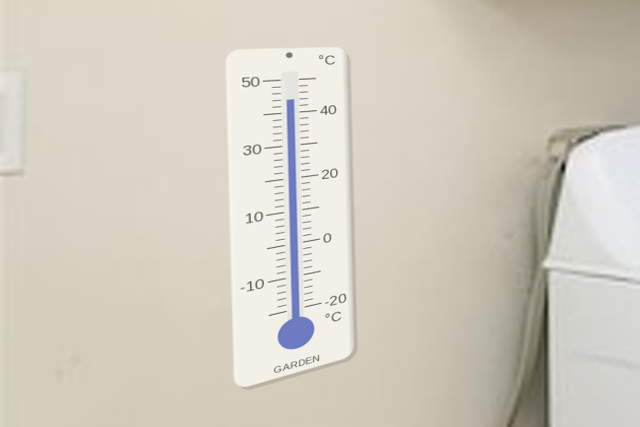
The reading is 44 °C
